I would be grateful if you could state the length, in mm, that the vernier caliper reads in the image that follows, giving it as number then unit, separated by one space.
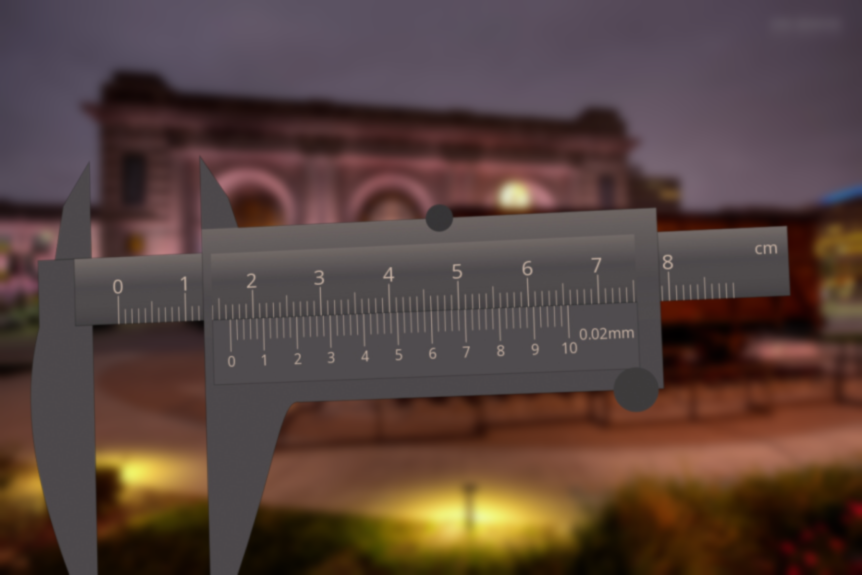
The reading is 16.6 mm
